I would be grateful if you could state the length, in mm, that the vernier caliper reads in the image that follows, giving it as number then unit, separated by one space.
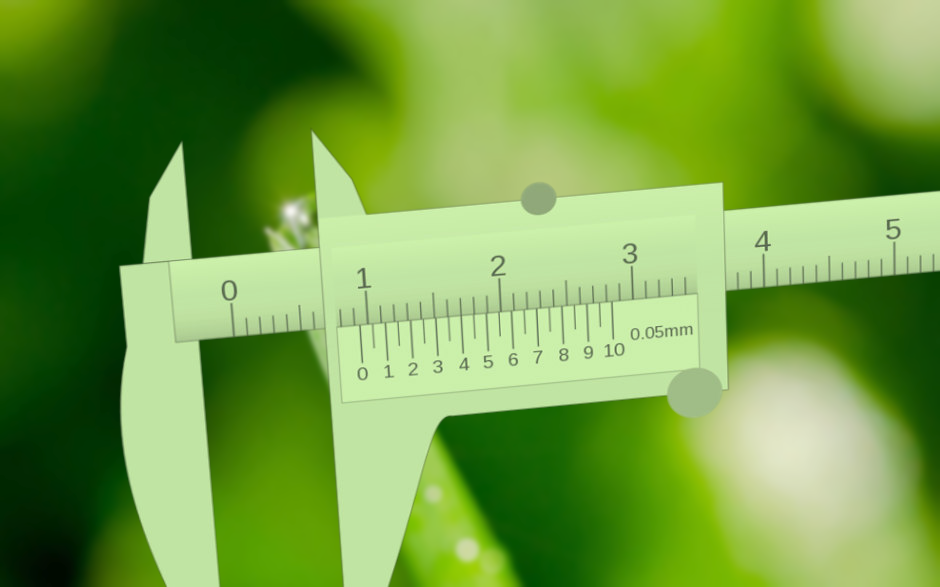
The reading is 9.4 mm
